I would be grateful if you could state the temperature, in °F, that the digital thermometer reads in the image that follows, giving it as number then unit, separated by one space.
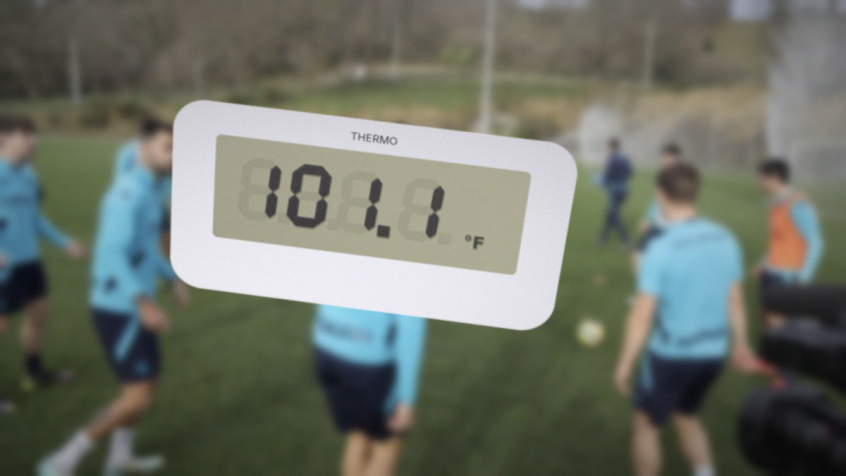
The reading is 101.1 °F
